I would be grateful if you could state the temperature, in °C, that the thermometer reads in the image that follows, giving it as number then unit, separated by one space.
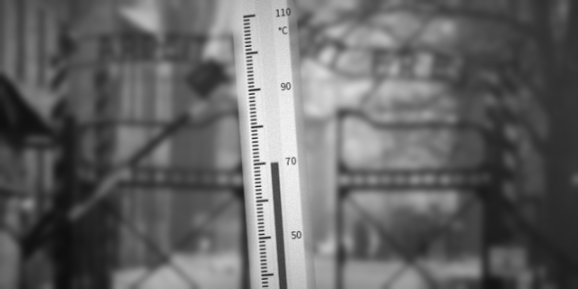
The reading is 70 °C
